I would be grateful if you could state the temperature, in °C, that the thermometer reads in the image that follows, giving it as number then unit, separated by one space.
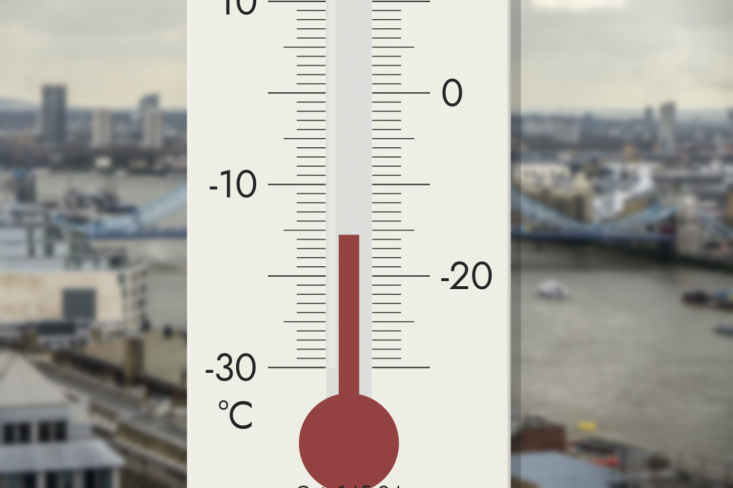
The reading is -15.5 °C
